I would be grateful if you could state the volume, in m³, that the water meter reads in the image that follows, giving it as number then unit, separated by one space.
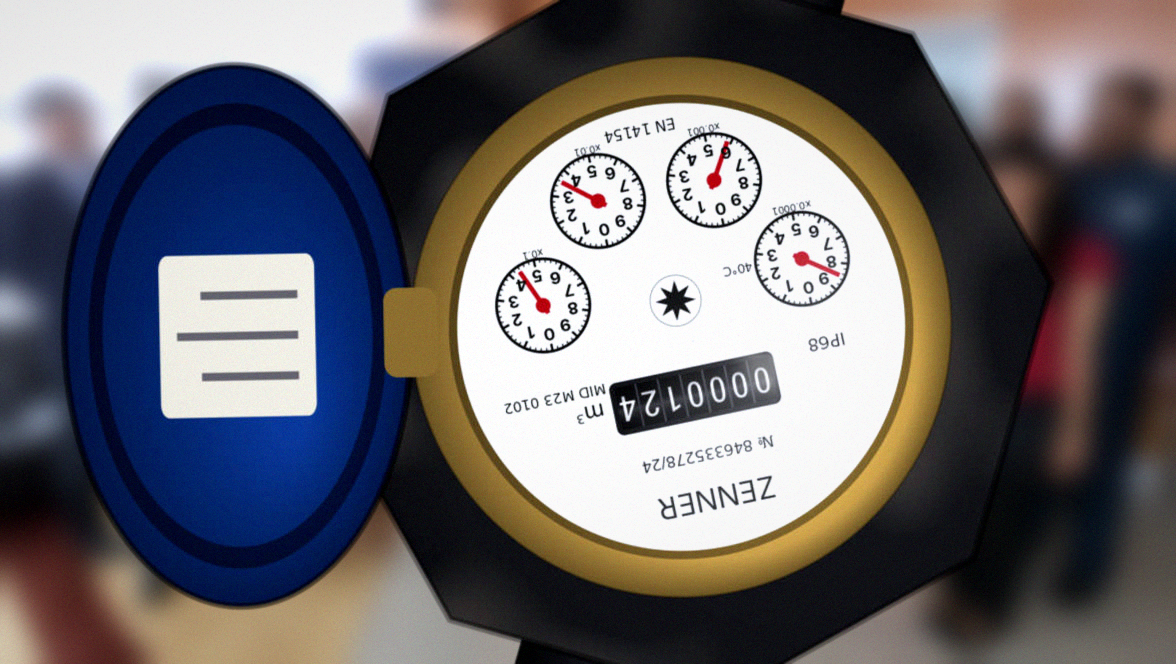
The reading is 124.4358 m³
